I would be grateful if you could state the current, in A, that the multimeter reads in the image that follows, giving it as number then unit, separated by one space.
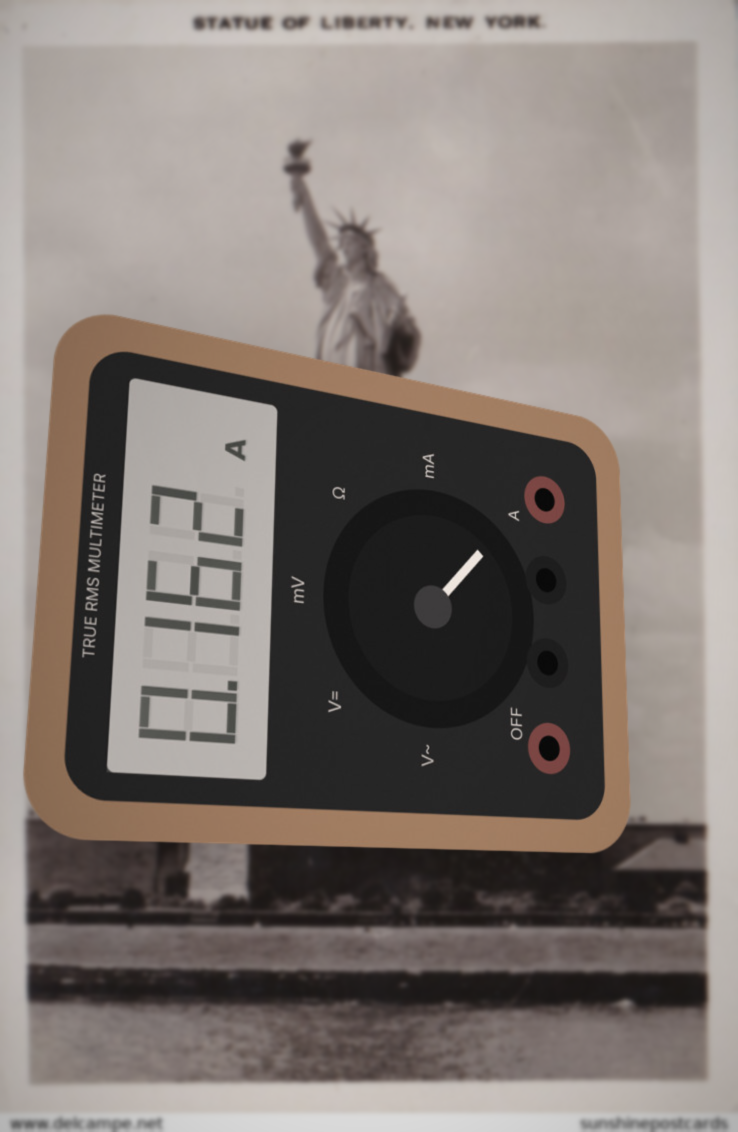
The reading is 0.162 A
